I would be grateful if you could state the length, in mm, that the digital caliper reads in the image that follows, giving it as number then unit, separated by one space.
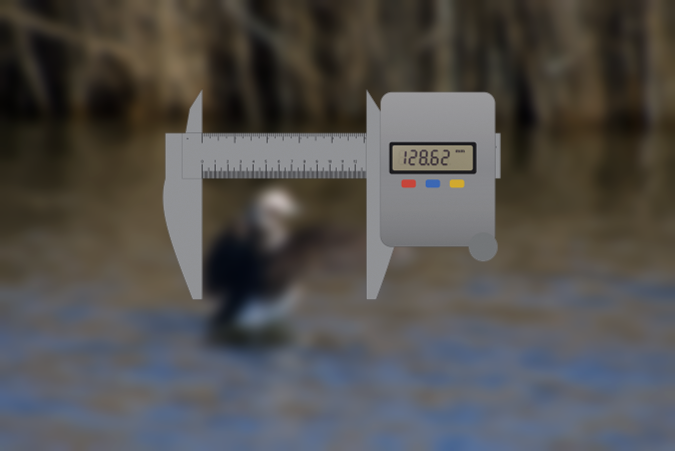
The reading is 128.62 mm
